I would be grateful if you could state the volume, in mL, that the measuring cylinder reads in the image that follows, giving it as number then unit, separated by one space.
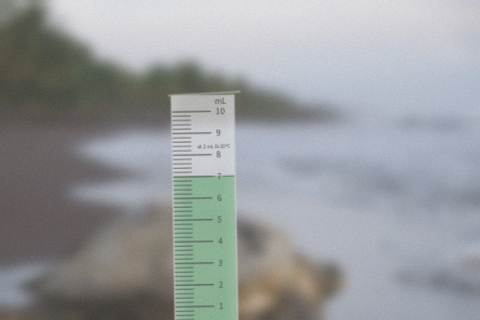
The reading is 7 mL
